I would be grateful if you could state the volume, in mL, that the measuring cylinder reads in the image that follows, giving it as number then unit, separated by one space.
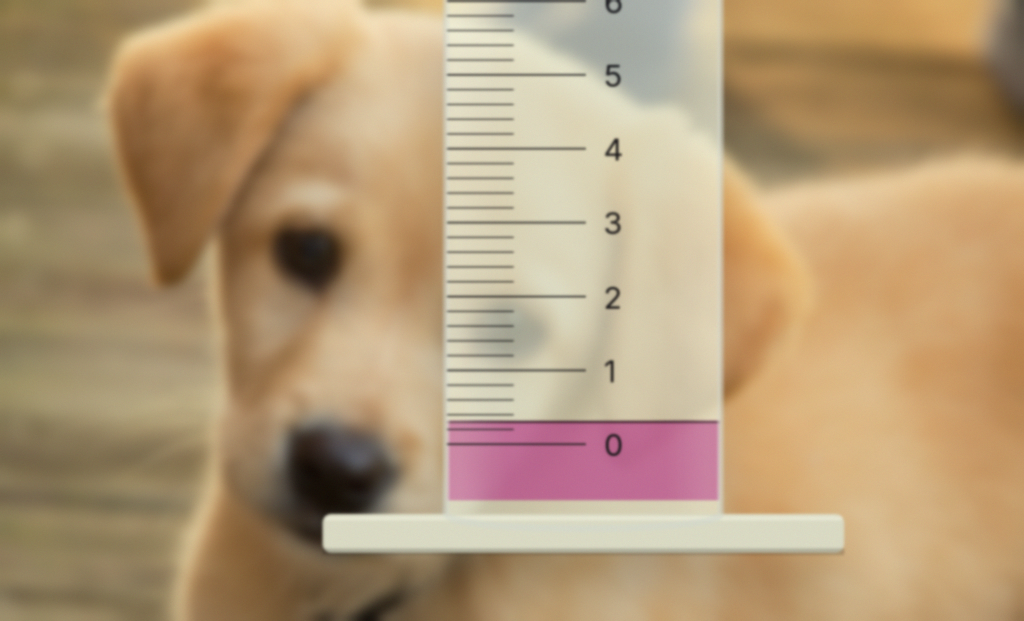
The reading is 0.3 mL
